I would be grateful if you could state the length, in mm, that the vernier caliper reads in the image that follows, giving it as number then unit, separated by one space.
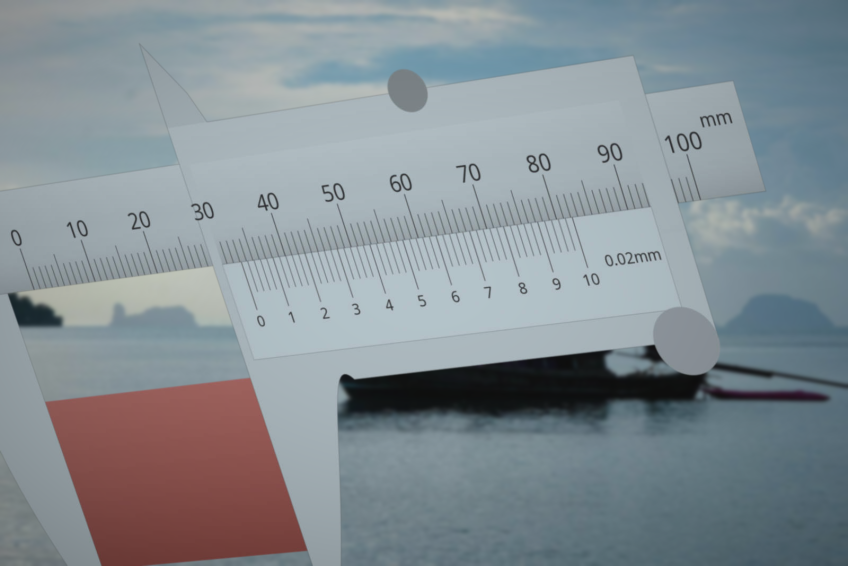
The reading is 33.2 mm
